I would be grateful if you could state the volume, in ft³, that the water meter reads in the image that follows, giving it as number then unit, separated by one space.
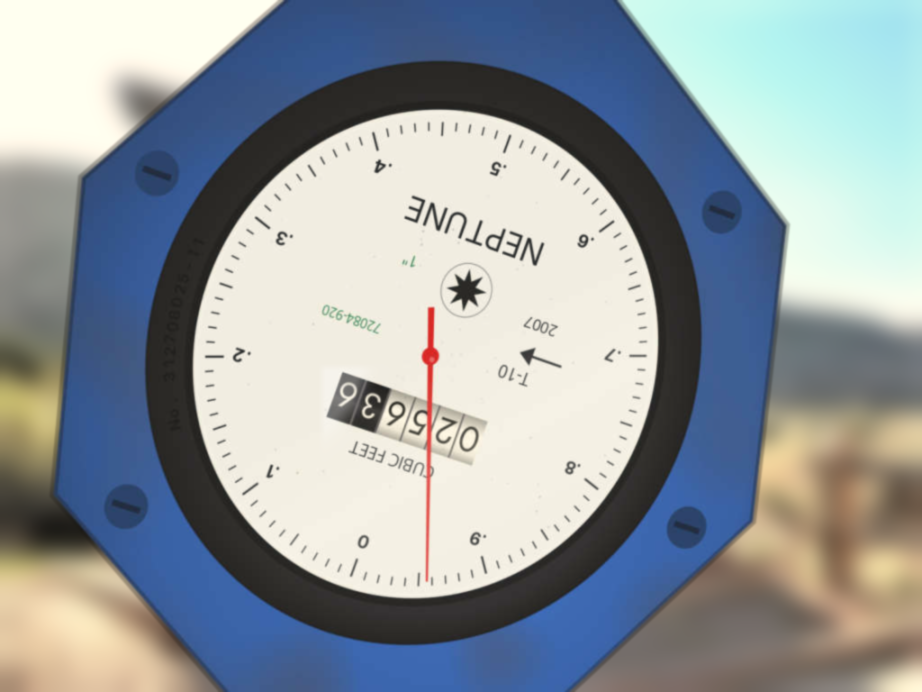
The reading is 25635.94 ft³
